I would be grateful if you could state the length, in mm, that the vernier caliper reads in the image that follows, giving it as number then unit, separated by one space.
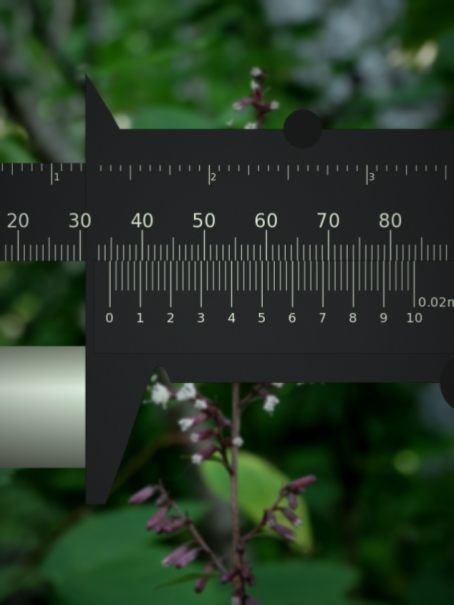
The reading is 34.8 mm
